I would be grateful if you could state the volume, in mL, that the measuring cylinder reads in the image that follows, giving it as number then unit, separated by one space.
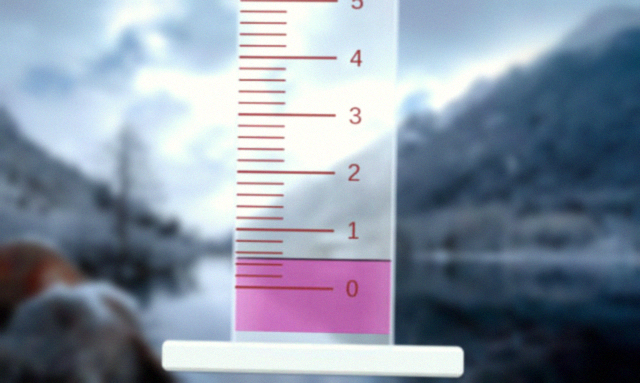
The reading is 0.5 mL
